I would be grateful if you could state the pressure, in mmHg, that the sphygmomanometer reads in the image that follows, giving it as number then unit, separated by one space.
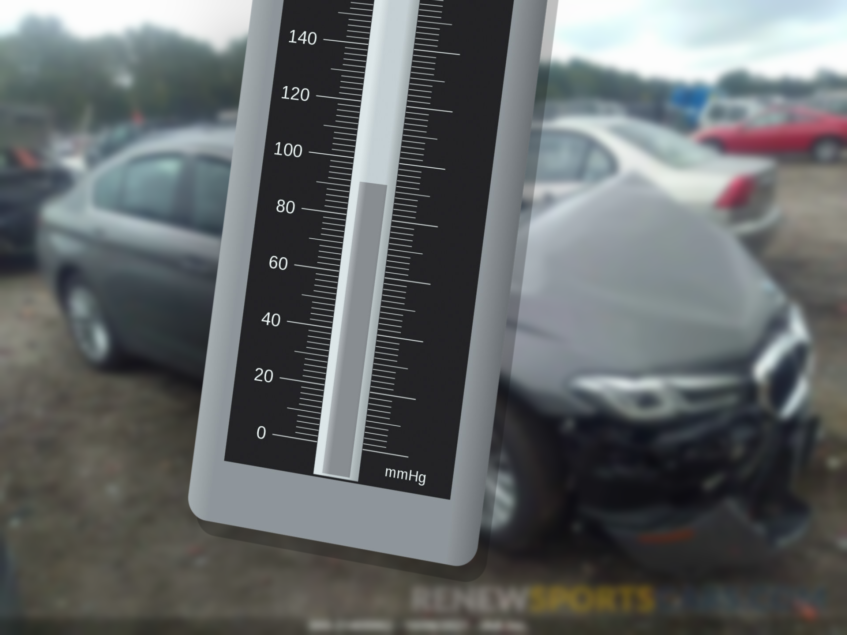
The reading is 92 mmHg
